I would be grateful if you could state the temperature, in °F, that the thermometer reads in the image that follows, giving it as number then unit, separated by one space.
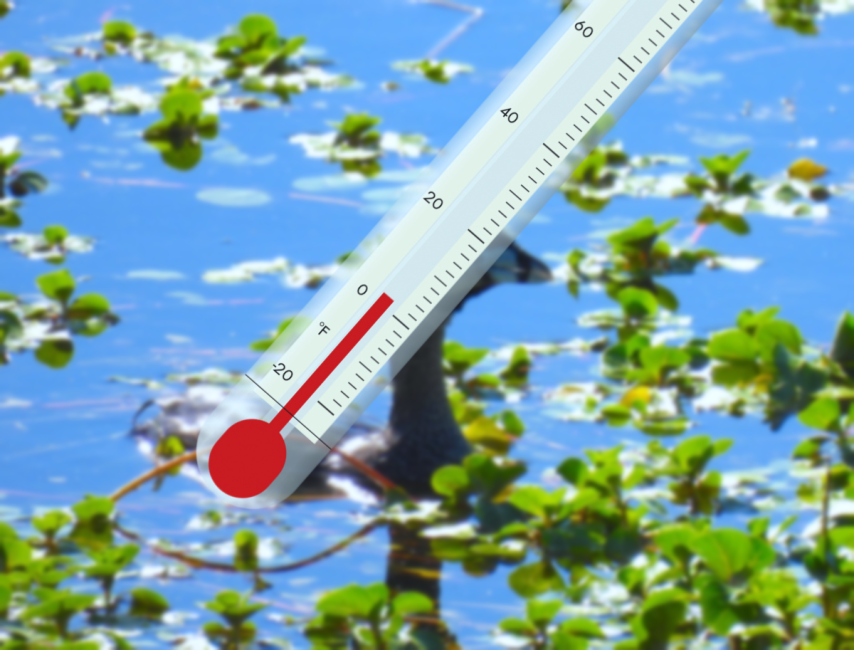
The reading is 2 °F
